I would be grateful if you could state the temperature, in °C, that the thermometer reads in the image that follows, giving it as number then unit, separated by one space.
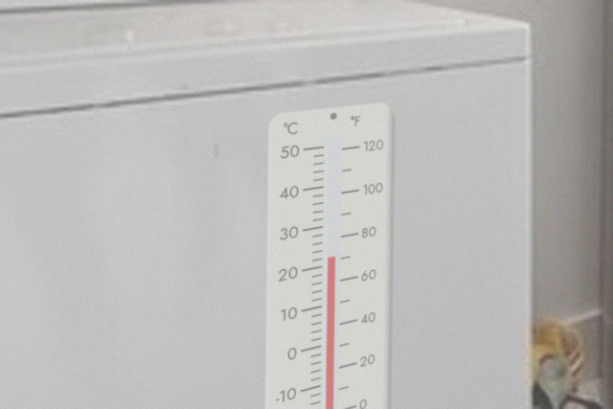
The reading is 22 °C
